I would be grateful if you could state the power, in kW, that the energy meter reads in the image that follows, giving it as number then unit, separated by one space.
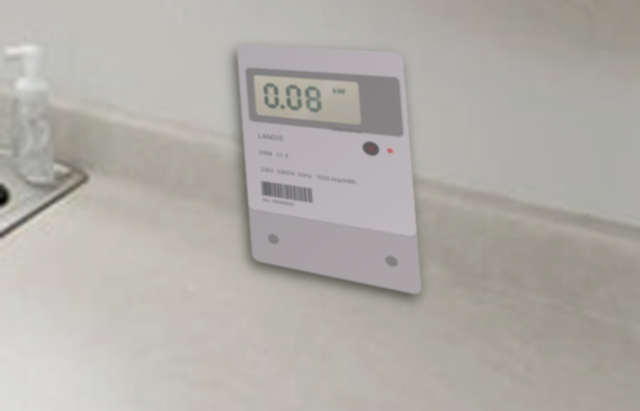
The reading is 0.08 kW
